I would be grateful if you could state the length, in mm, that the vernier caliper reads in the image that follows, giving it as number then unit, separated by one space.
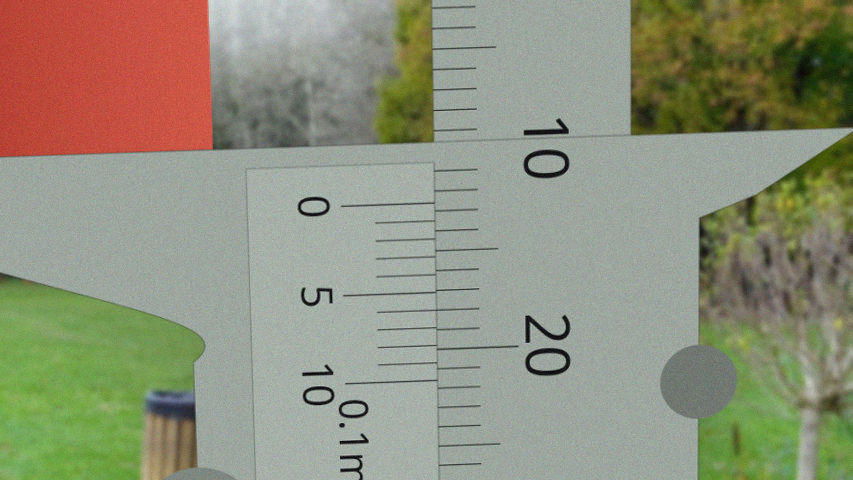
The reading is 12.6 mm
